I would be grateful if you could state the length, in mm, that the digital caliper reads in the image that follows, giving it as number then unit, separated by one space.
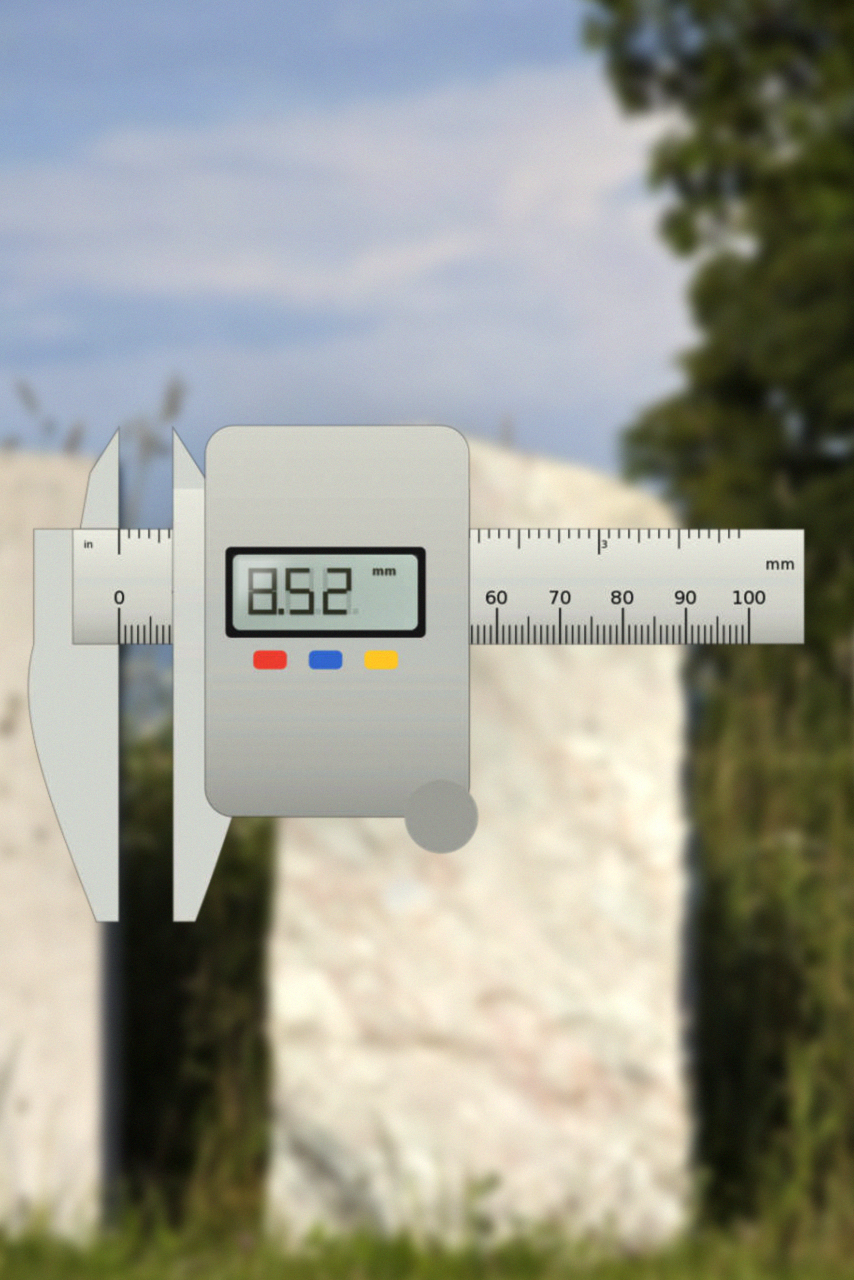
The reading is 8.52 mm
